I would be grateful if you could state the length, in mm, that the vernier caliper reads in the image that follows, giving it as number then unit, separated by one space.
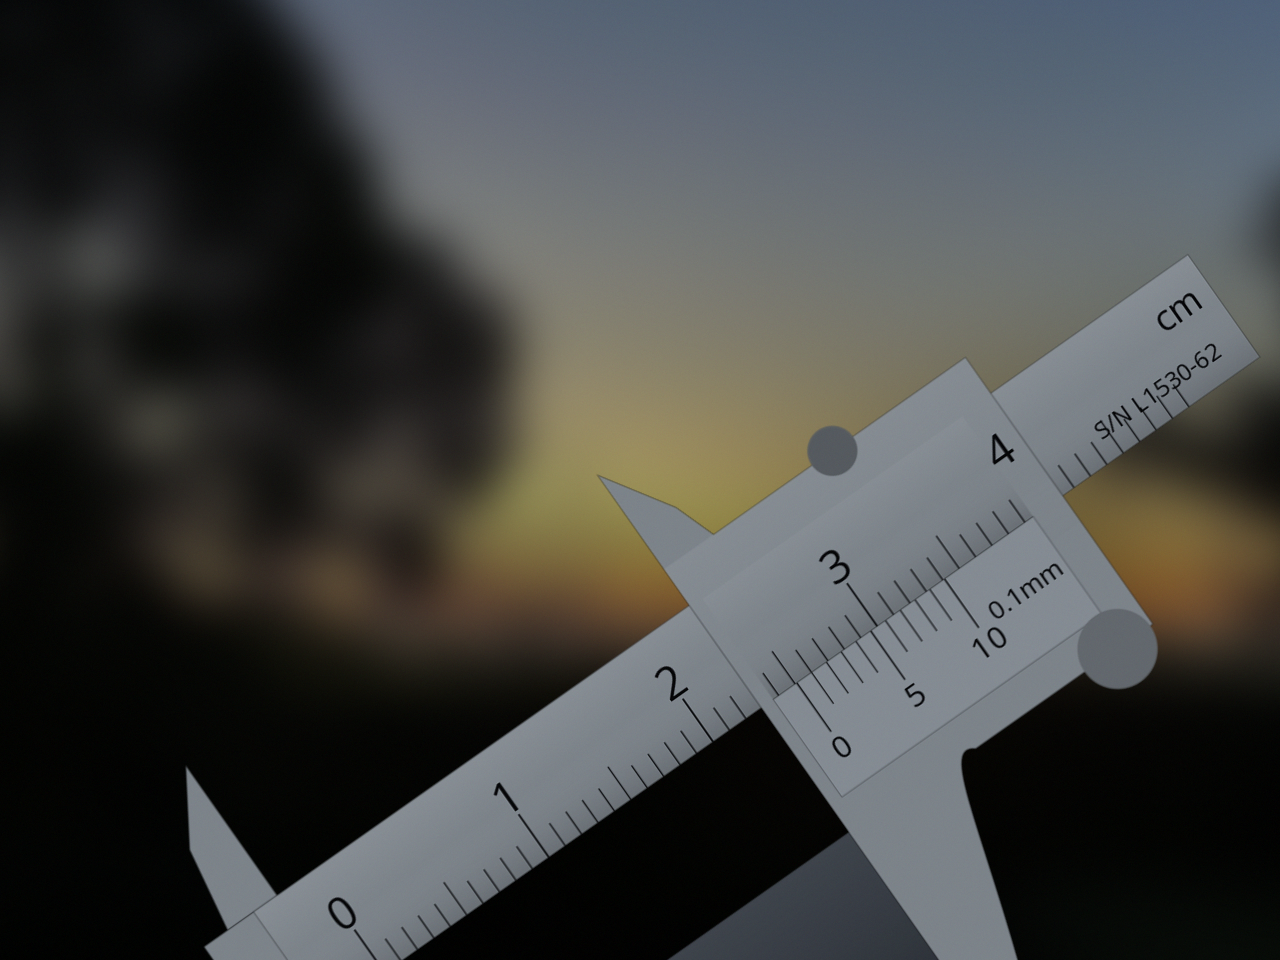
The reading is 25.1 mm
